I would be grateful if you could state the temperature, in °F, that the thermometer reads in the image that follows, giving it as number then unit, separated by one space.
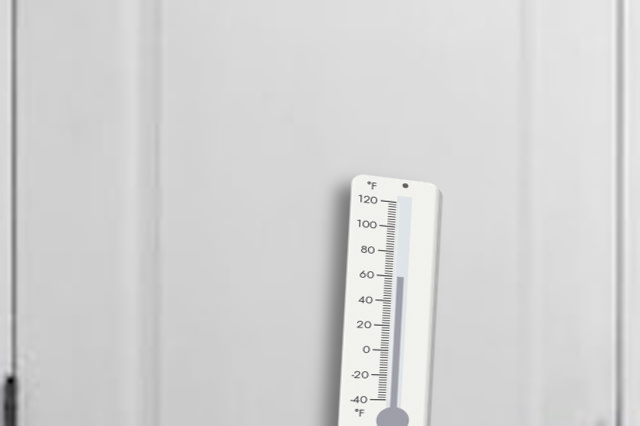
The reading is 60 °F
